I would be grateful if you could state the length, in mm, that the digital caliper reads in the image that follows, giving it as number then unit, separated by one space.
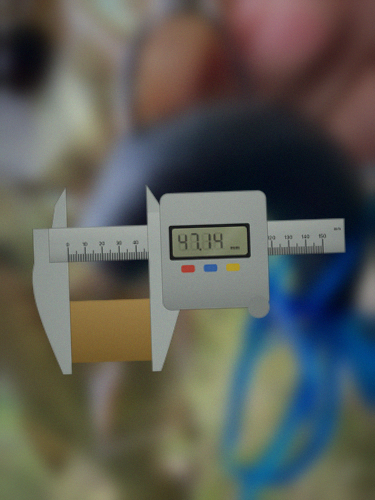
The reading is 47.14 mm
